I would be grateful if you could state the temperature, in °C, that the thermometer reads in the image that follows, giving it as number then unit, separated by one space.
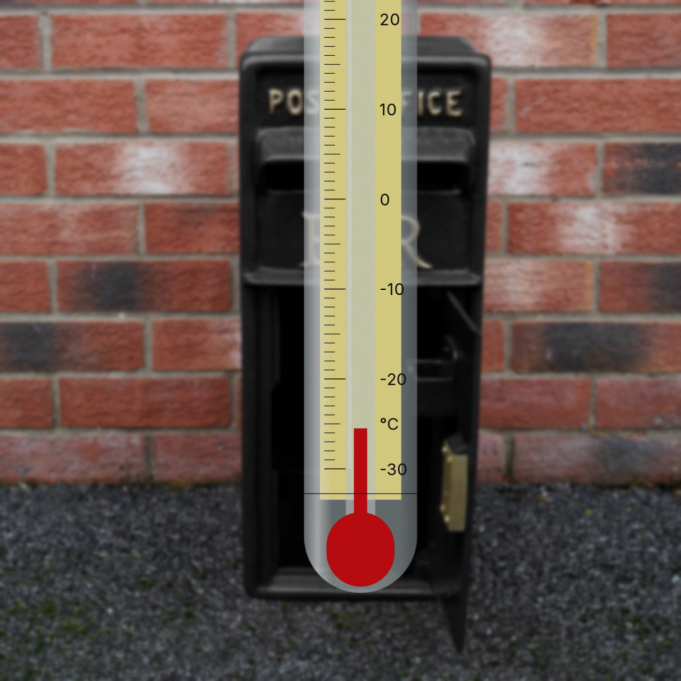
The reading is -25.5 °C
